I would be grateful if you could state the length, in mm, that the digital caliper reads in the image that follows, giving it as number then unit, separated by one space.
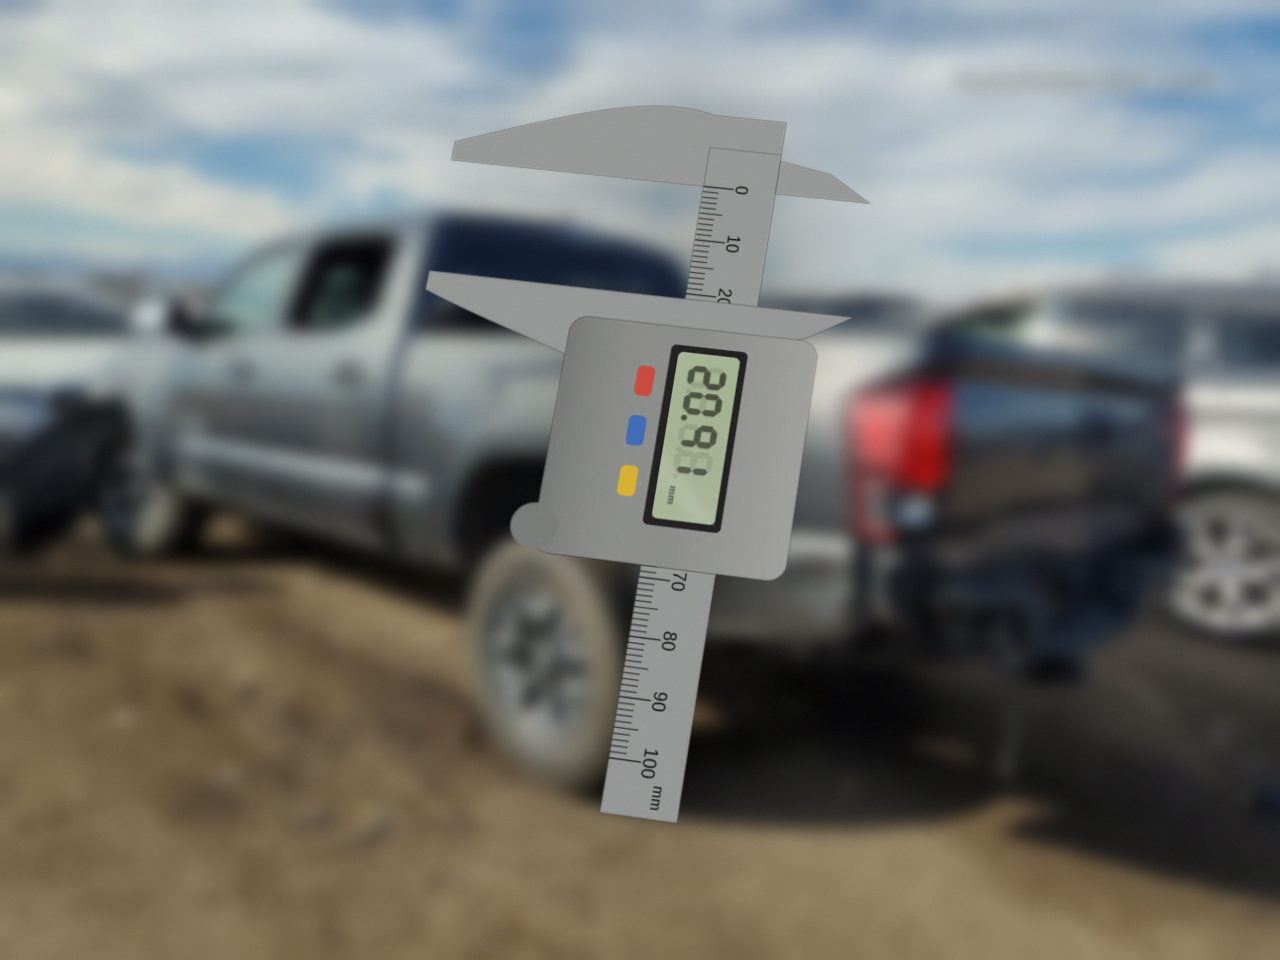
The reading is 20.91 mm
